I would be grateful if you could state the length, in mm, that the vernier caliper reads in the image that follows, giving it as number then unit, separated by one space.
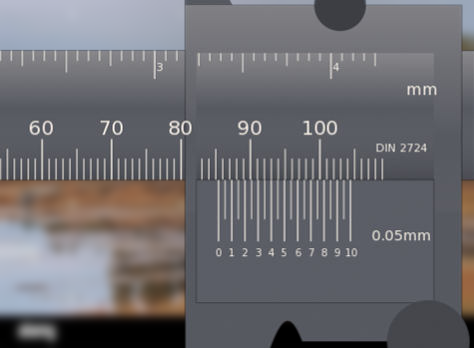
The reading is 85.4 mm
